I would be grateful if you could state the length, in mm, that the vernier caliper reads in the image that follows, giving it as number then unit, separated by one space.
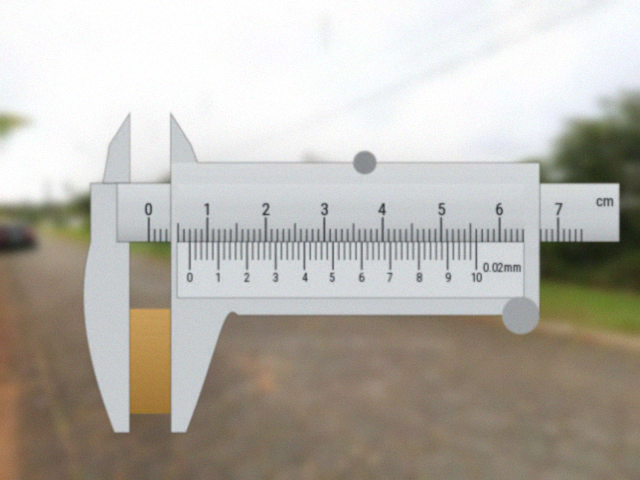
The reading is 7.0 mm
